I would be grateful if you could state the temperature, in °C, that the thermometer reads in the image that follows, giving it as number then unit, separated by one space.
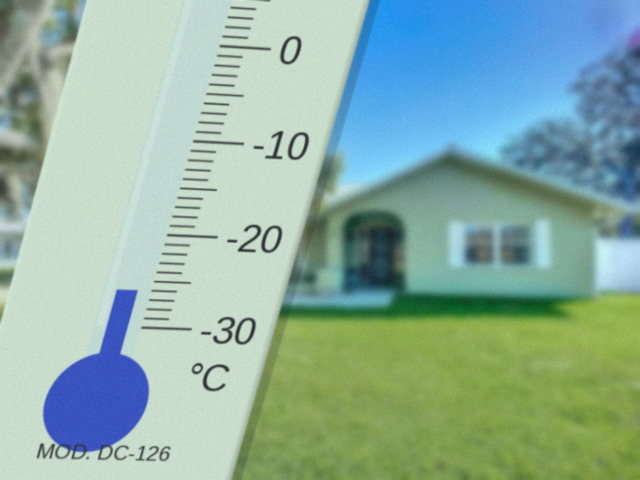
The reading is -26 °C
